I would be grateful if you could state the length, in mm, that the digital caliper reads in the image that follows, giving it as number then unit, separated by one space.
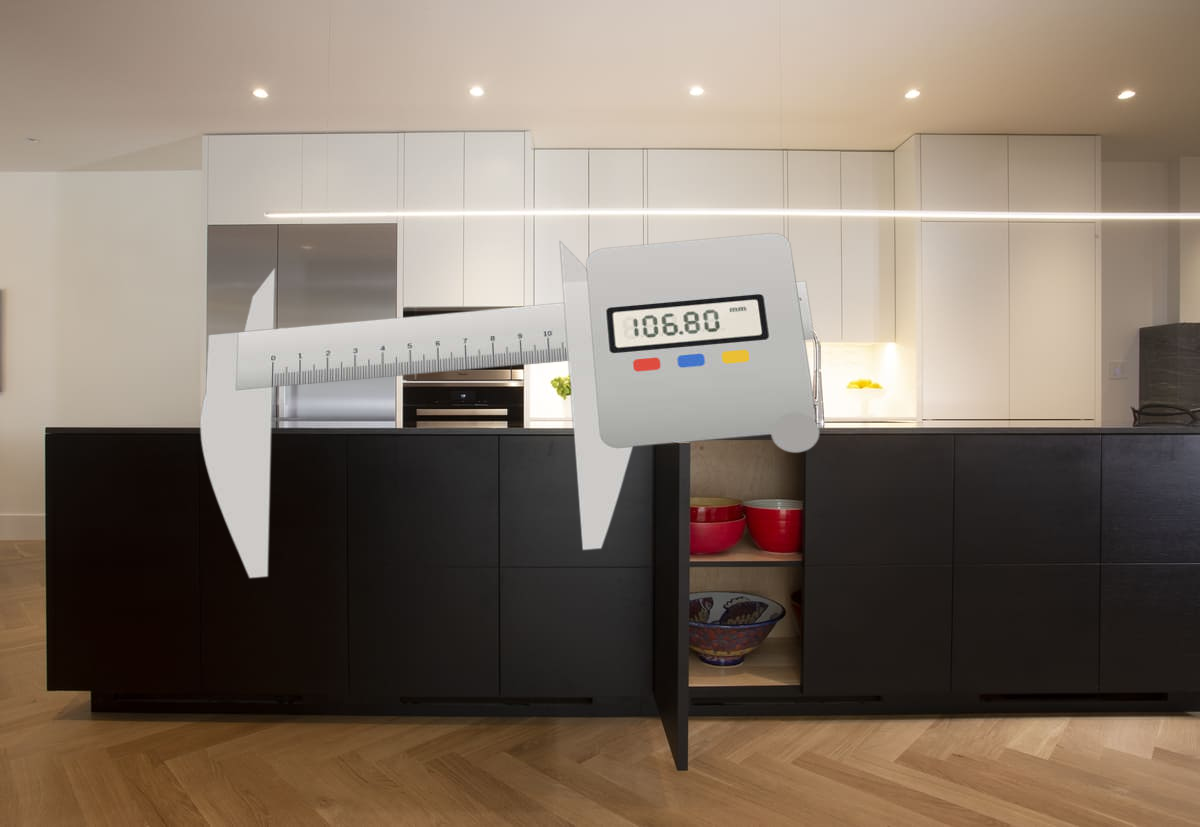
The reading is 106.80 mm
